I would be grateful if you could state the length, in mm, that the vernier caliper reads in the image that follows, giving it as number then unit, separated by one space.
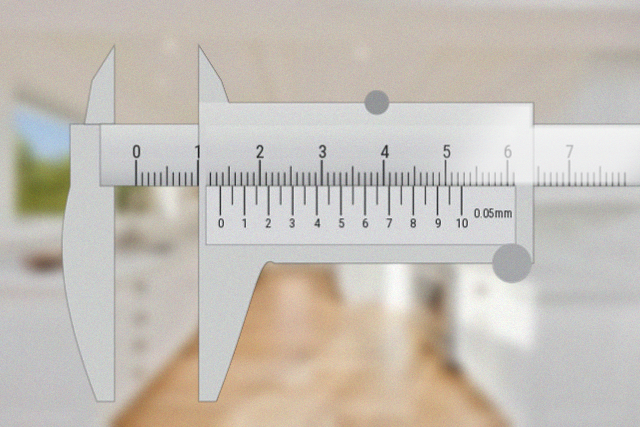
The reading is 13.6 mm
